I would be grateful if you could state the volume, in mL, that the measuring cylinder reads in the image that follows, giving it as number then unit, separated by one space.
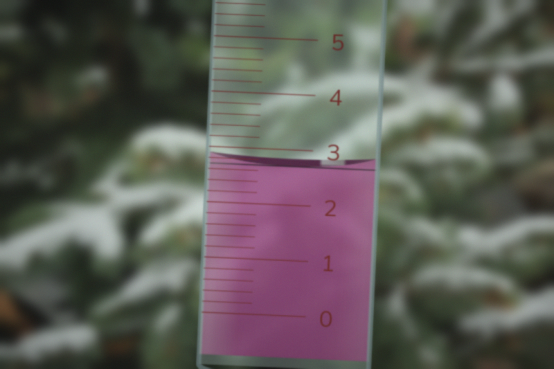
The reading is 2.7 mL
